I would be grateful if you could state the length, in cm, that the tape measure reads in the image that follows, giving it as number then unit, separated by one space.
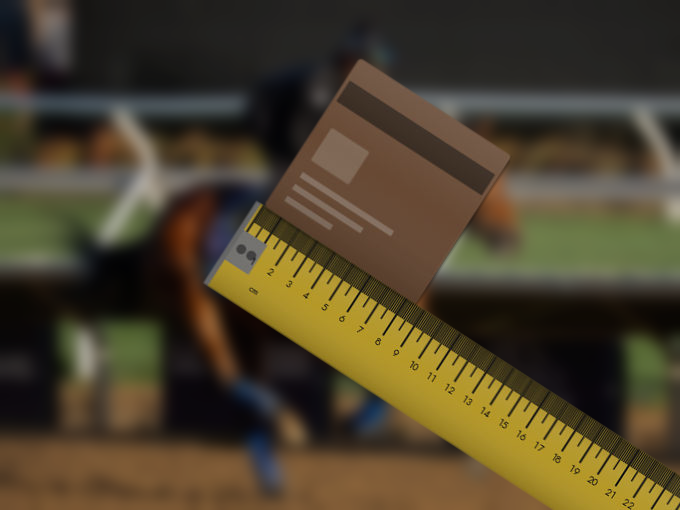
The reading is 8.5 cm
